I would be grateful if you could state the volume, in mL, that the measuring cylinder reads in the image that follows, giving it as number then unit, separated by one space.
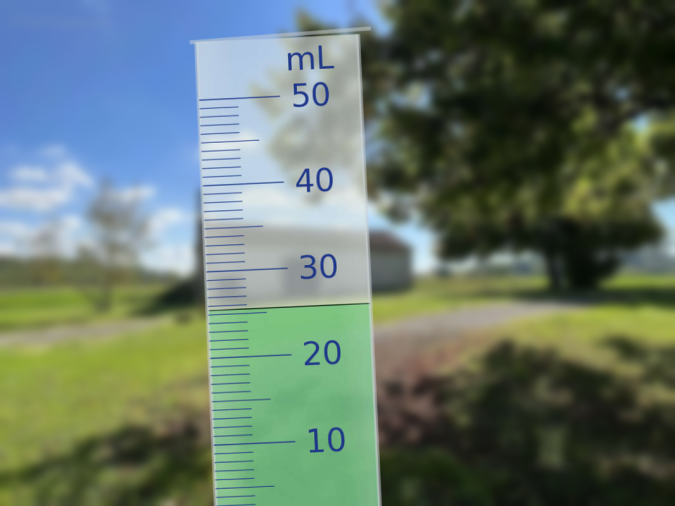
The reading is 25.5 mL
